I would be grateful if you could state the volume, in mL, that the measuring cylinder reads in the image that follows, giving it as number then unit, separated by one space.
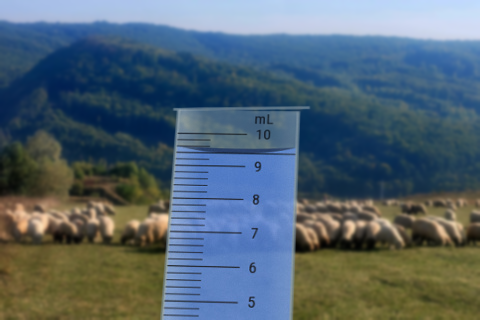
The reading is 9.4 mL
